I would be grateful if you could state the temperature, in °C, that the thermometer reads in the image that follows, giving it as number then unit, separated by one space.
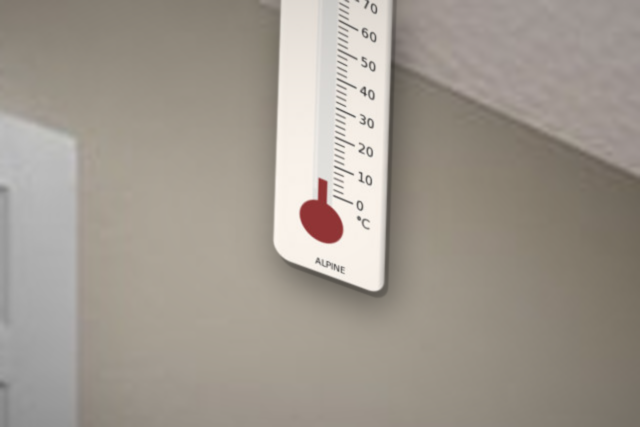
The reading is 4 °C
